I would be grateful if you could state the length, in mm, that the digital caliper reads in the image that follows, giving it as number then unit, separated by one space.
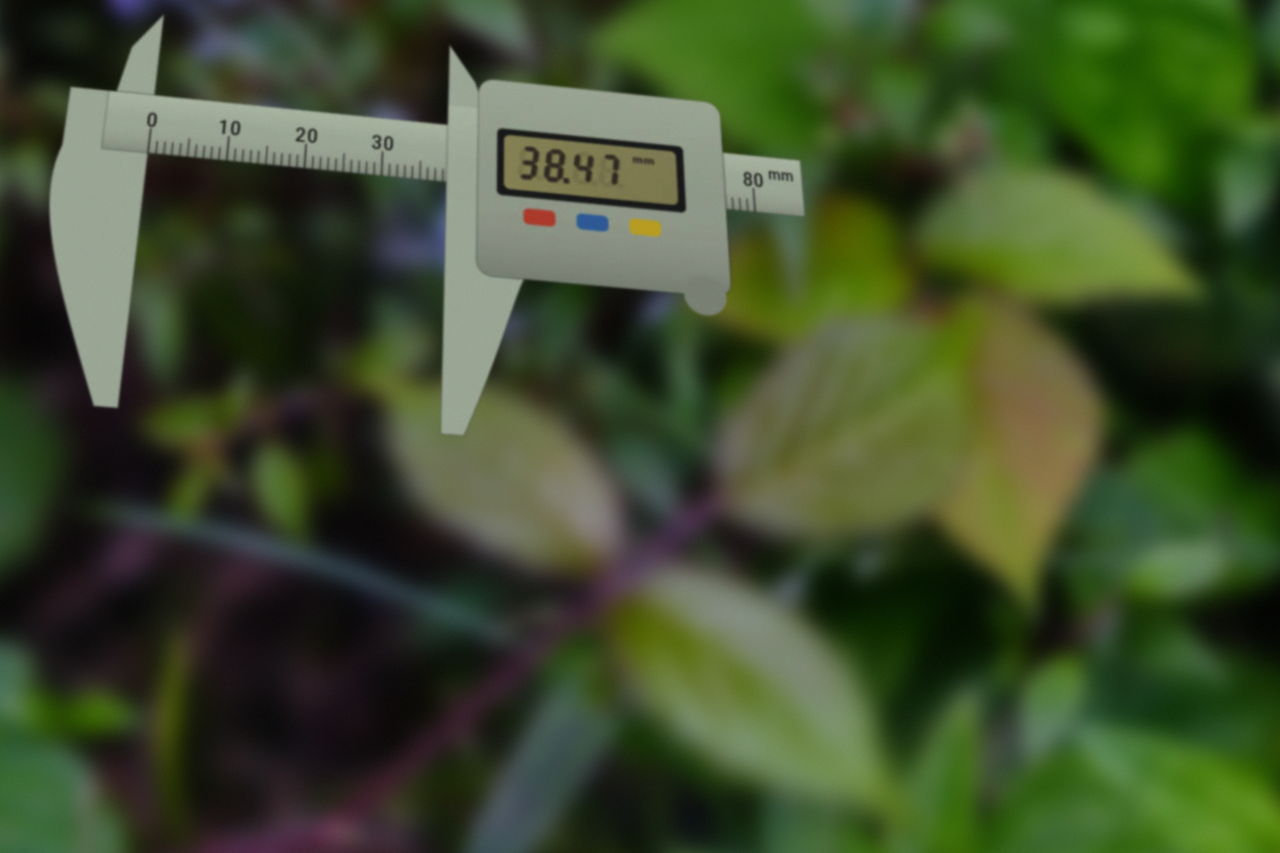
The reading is 38.47 mm
